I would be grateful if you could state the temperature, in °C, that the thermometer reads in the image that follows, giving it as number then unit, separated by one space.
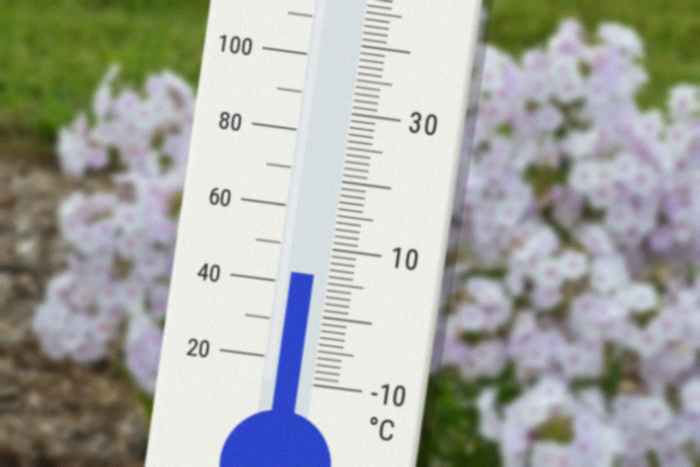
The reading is 6 °C
